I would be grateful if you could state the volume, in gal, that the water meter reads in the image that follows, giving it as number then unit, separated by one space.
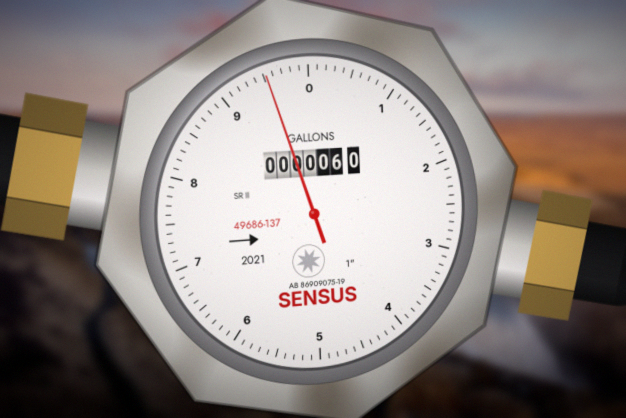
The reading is 59.5 gal
